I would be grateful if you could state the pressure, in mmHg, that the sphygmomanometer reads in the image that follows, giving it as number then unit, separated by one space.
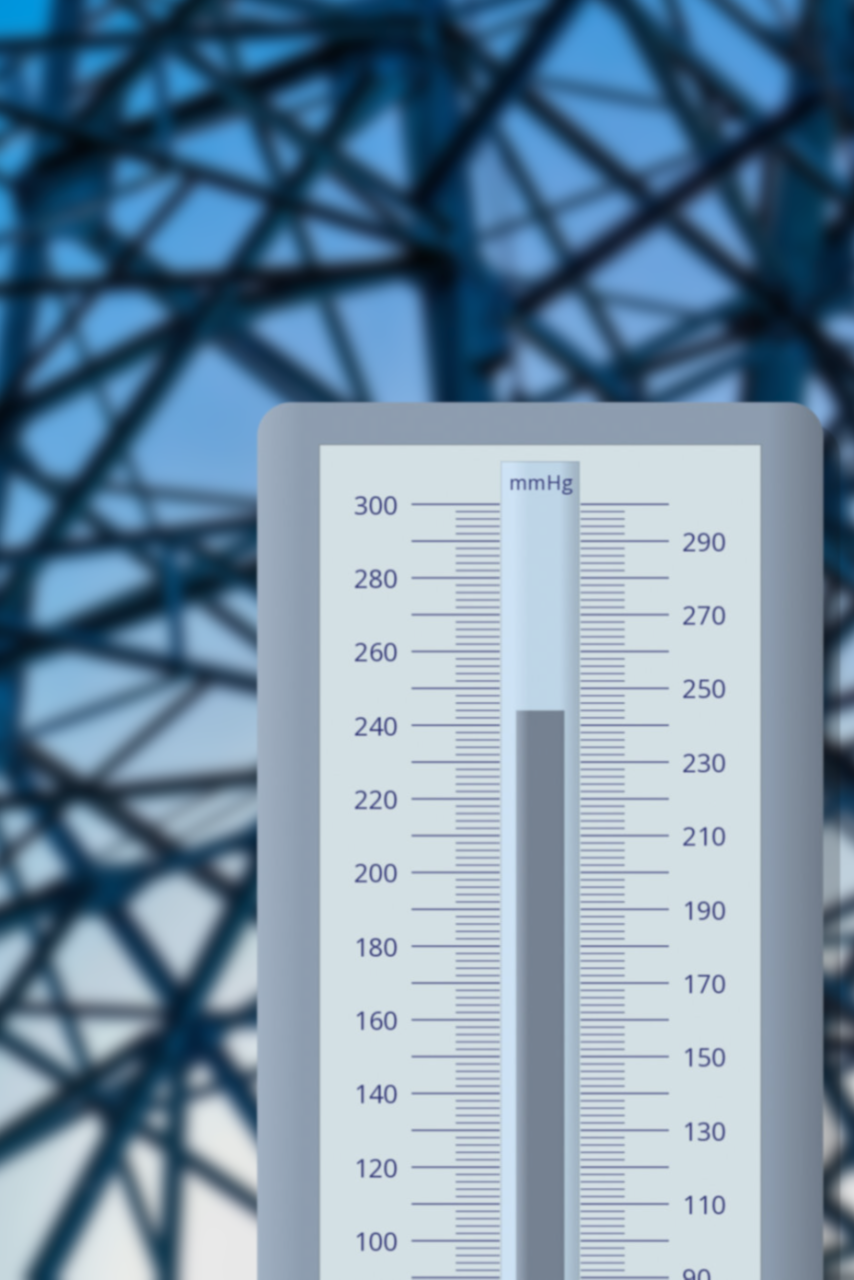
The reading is 244 mmHg
